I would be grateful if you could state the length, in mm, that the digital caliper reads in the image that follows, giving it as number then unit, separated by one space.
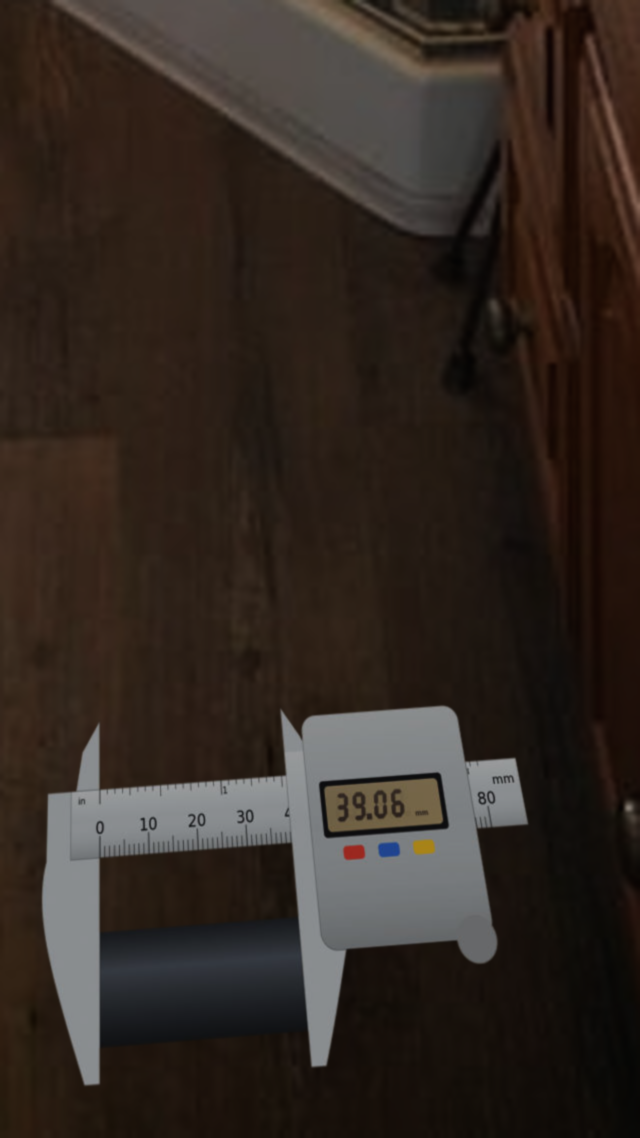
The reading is 39.06 mm
